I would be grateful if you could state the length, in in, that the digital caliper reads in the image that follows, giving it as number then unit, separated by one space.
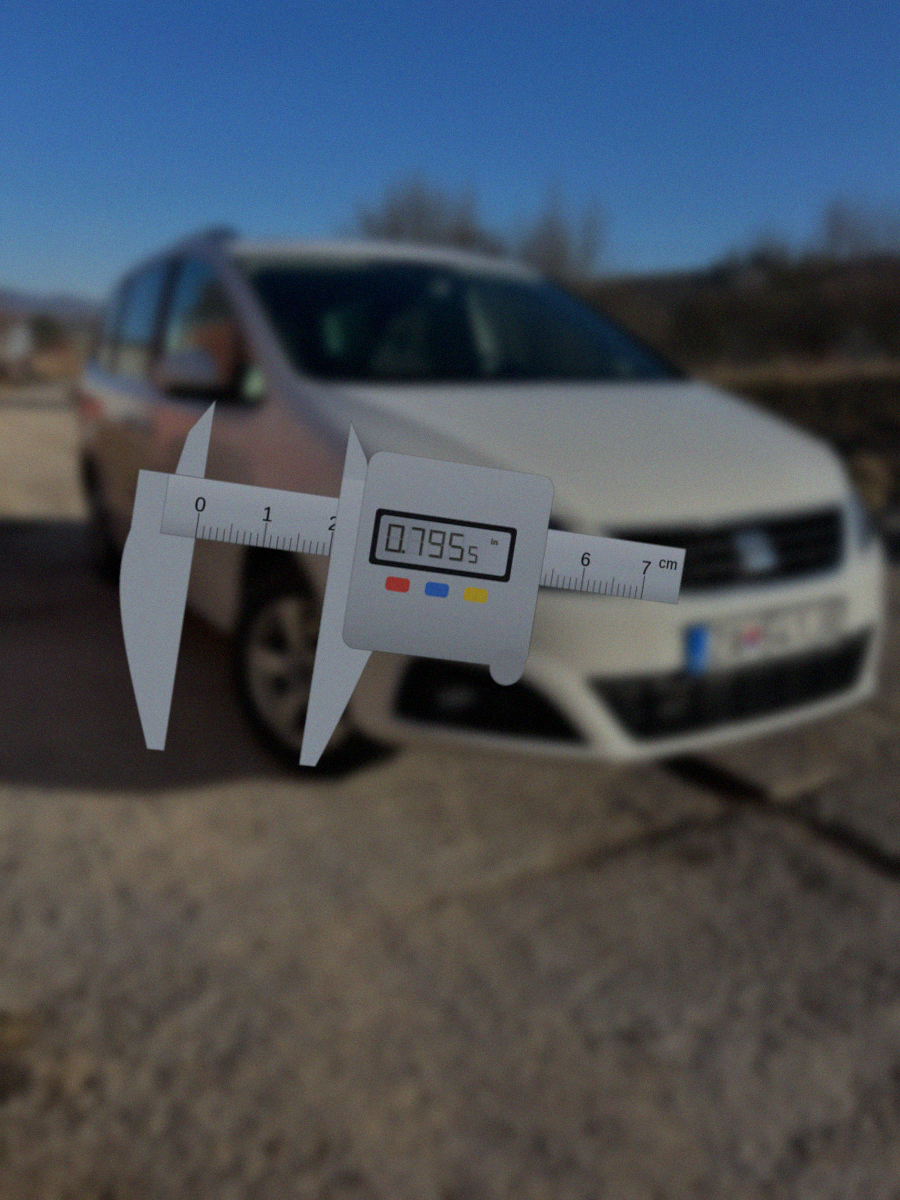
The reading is 0.7955 in
